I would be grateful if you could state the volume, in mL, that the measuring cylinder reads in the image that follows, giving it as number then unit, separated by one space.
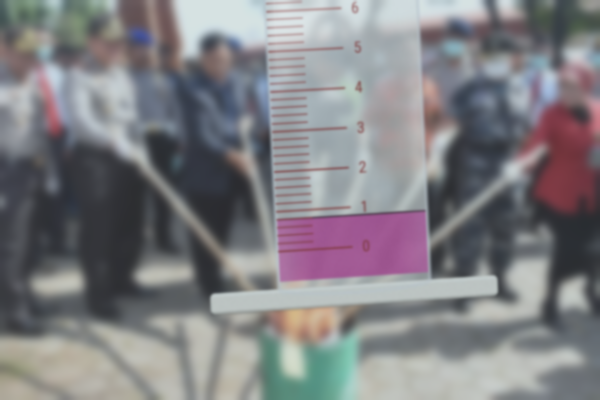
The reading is 0.8 mL
